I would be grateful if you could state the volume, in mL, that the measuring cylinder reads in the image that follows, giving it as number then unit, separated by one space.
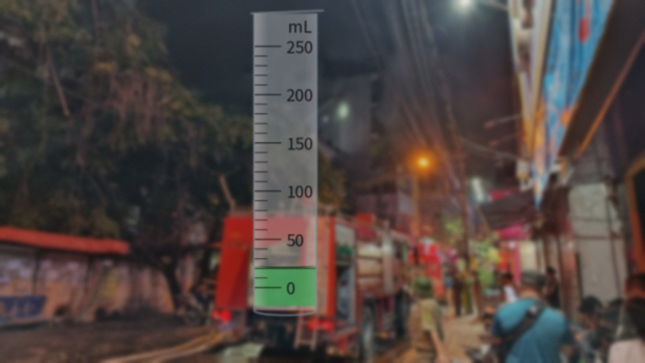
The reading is 20 mL
